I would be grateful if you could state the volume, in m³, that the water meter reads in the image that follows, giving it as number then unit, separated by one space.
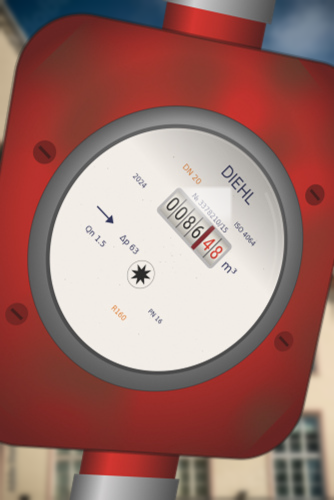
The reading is 86.48 m³
